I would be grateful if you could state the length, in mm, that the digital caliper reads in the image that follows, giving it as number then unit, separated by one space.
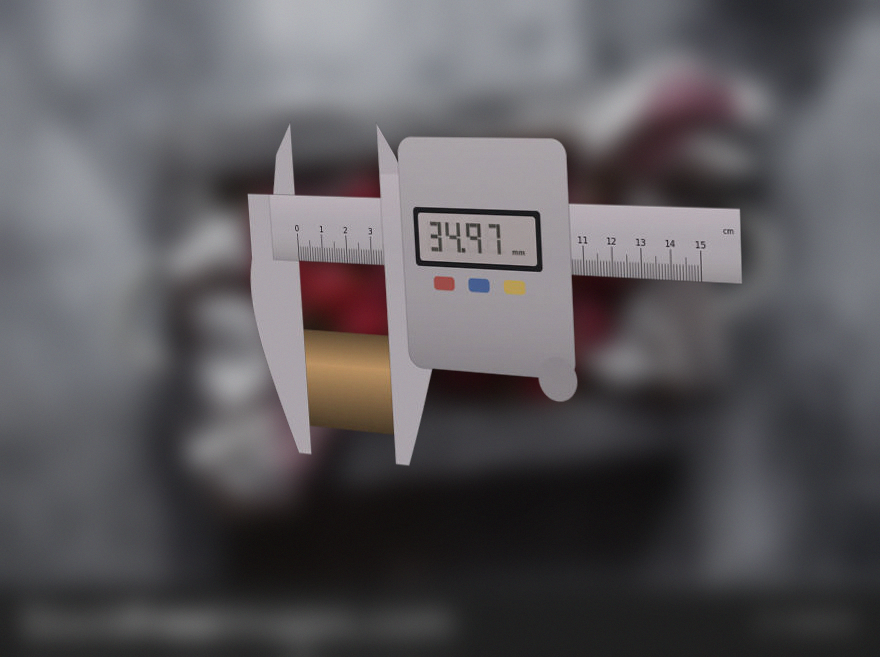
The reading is 34.97 mm
